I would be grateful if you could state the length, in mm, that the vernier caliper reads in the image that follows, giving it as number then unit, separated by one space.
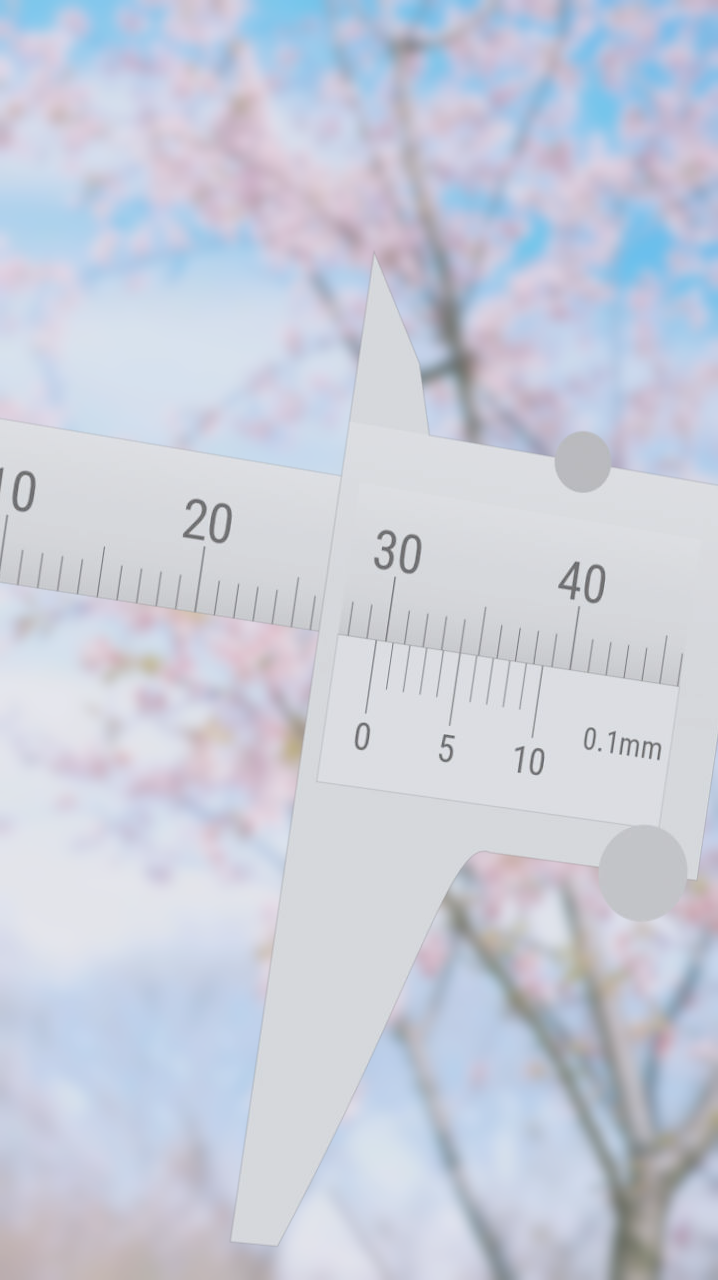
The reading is 29.5 mm
